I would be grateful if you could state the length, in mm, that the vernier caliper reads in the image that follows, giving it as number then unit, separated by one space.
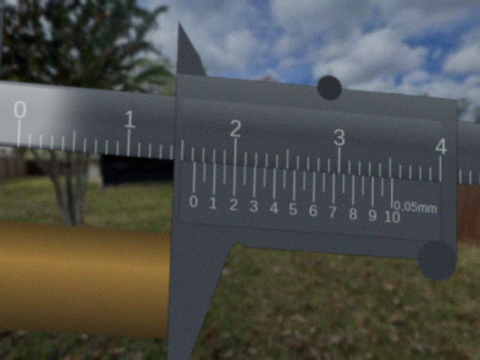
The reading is 16.2 mm
